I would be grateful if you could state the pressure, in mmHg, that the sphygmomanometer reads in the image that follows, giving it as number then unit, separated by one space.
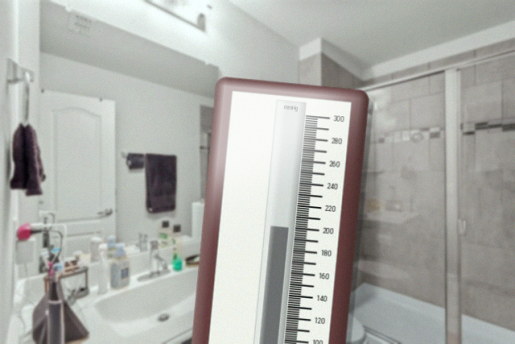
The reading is 200 mmHg
